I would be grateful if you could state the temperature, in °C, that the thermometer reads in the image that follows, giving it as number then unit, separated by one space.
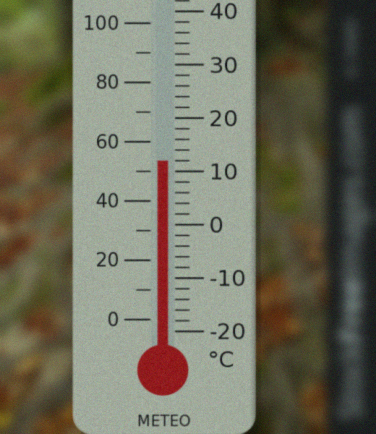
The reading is 12 °C
